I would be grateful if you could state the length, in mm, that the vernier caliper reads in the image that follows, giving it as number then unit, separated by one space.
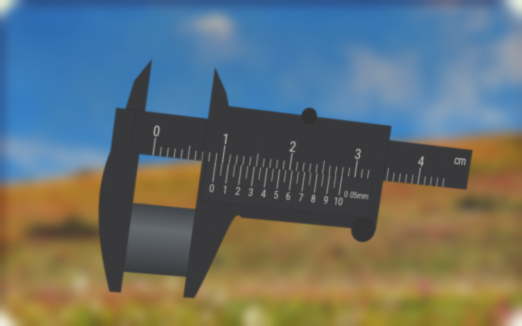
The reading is 9.0 mm
